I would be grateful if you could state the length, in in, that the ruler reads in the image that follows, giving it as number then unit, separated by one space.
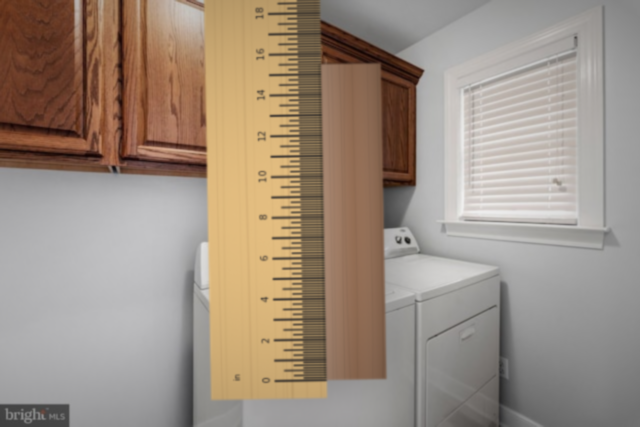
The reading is 15.5 in
